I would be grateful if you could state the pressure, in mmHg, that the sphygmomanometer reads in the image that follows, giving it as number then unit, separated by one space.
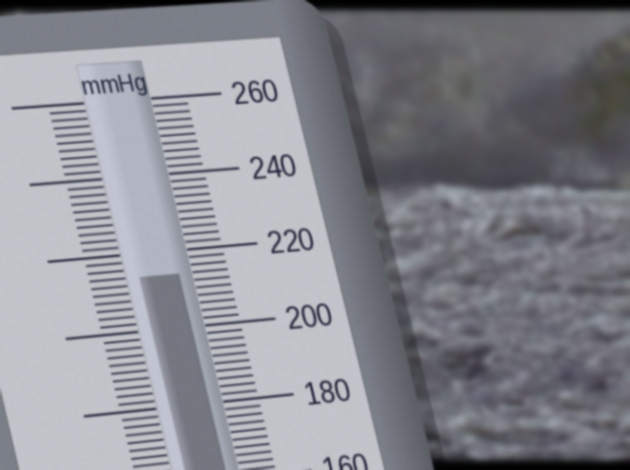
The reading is 214 mmHg
